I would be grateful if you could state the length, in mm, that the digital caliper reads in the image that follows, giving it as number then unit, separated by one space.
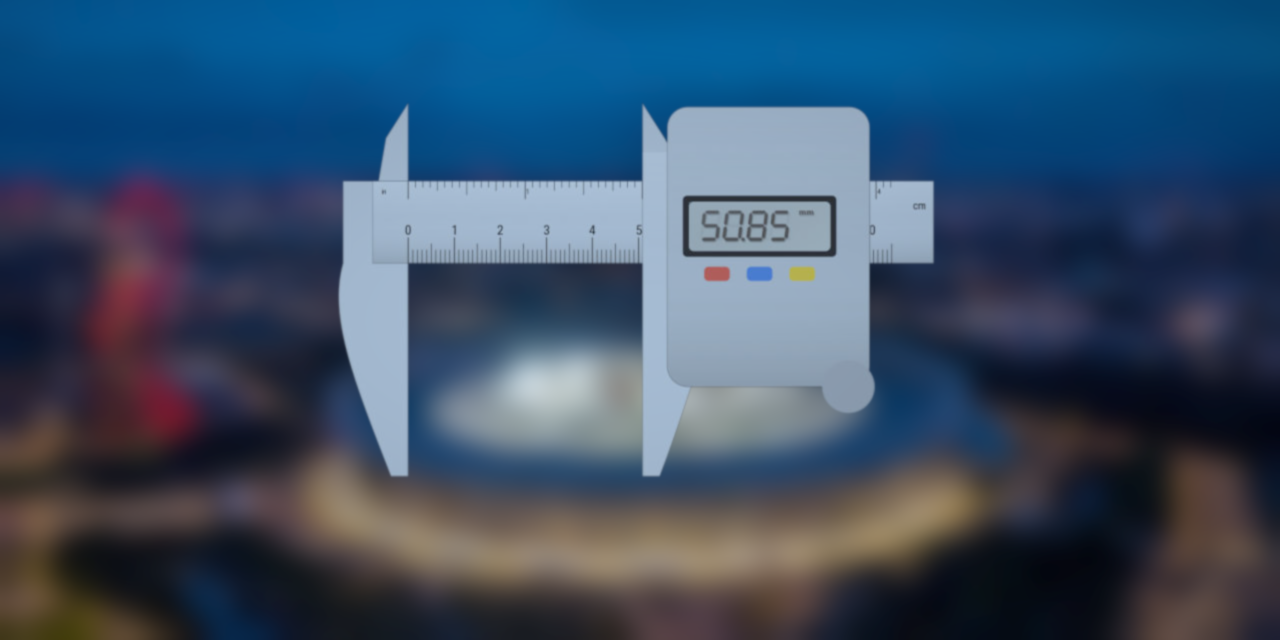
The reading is 50.85 mm
